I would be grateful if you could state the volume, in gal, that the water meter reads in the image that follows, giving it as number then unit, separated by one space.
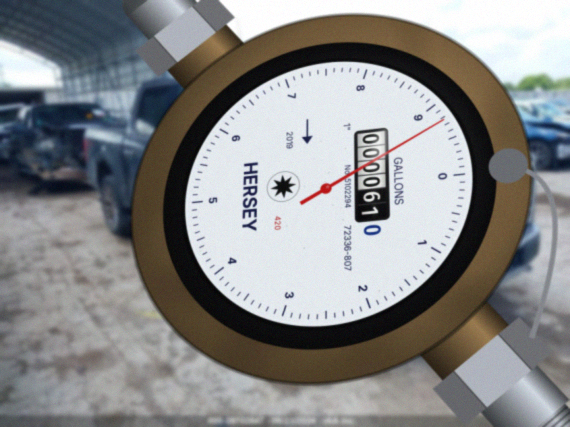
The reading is 609.2 gal
